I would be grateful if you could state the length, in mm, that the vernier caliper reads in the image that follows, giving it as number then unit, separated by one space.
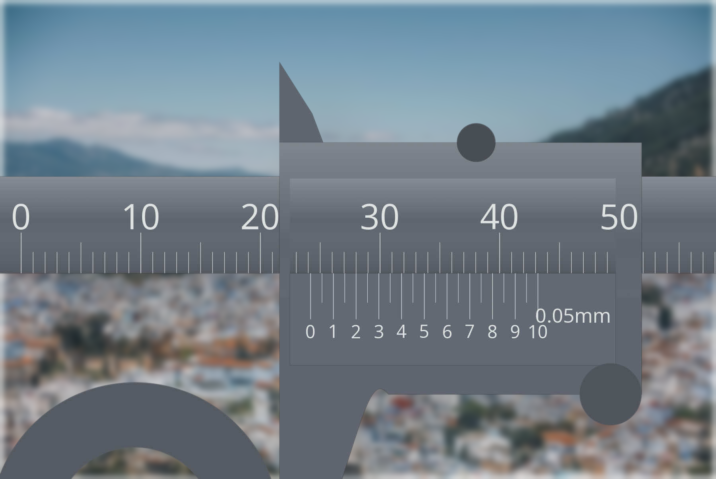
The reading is 24.2 mm
